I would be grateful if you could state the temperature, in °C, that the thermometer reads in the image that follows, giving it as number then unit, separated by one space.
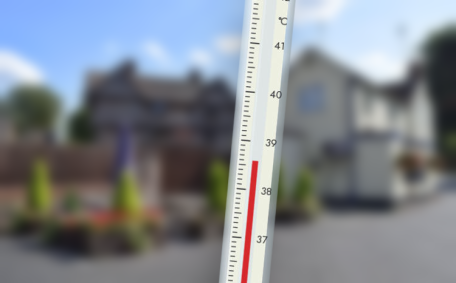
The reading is 38.6 °C
